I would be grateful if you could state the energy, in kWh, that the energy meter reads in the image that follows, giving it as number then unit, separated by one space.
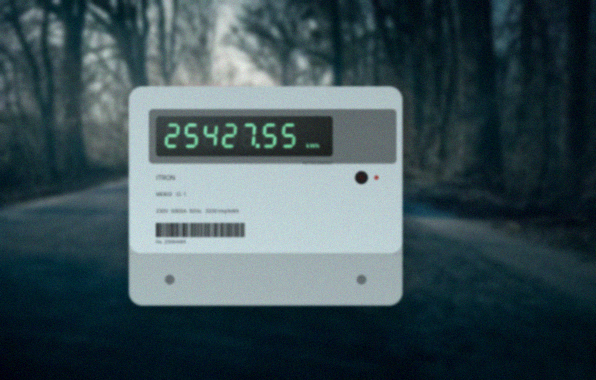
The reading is 25427.55 kWh
